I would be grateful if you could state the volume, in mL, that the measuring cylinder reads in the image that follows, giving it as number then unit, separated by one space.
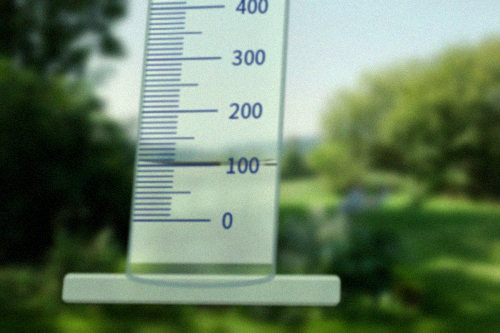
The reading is 100 mL
